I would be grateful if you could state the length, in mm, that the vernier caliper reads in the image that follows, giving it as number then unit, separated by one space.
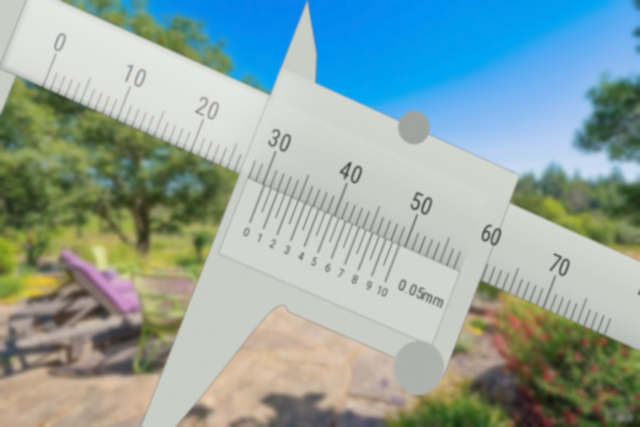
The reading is 30.2 mm
